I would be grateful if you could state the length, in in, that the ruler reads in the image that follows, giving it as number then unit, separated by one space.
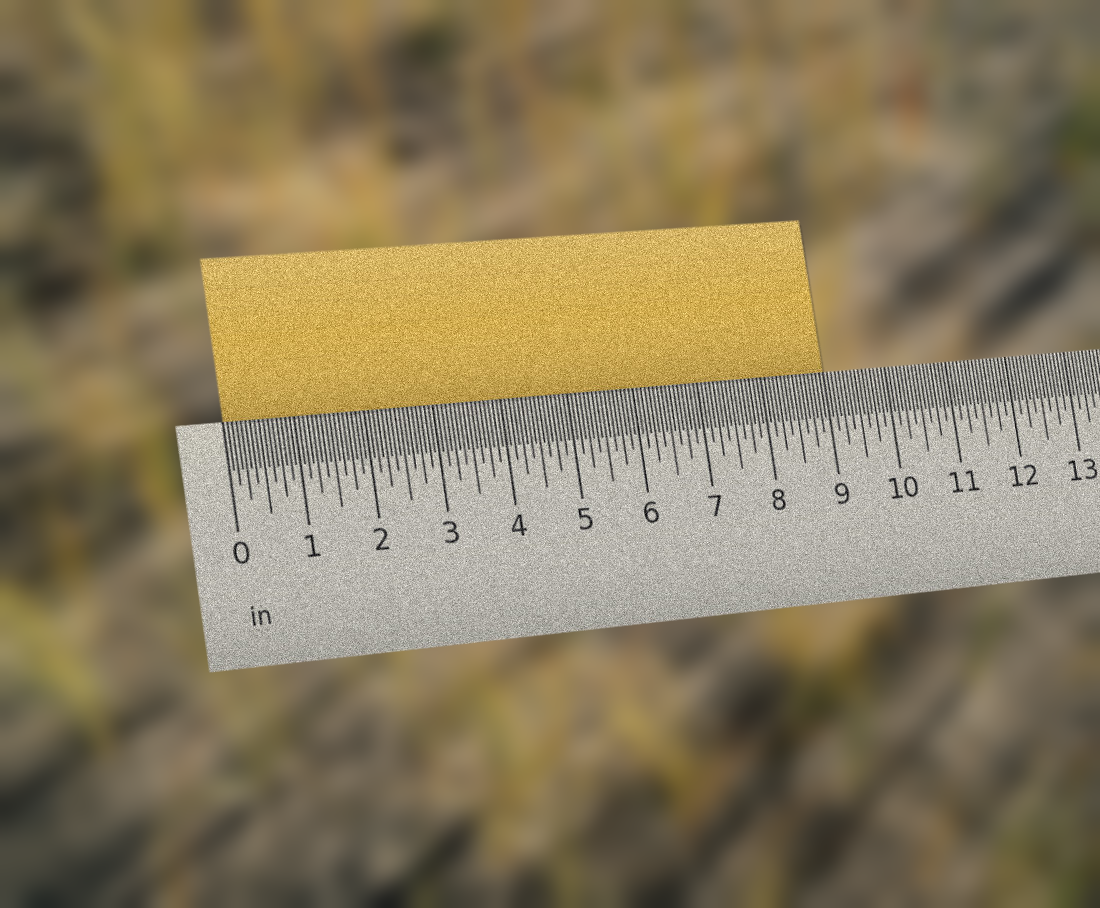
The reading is 9 in
